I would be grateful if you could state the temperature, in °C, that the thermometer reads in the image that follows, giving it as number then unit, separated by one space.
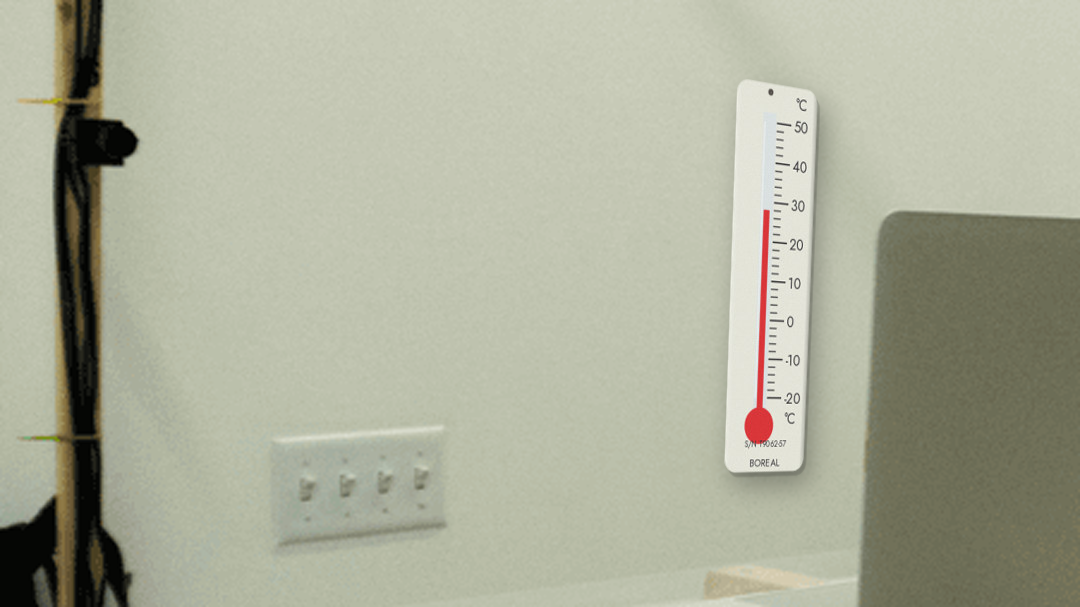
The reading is 28 °C
